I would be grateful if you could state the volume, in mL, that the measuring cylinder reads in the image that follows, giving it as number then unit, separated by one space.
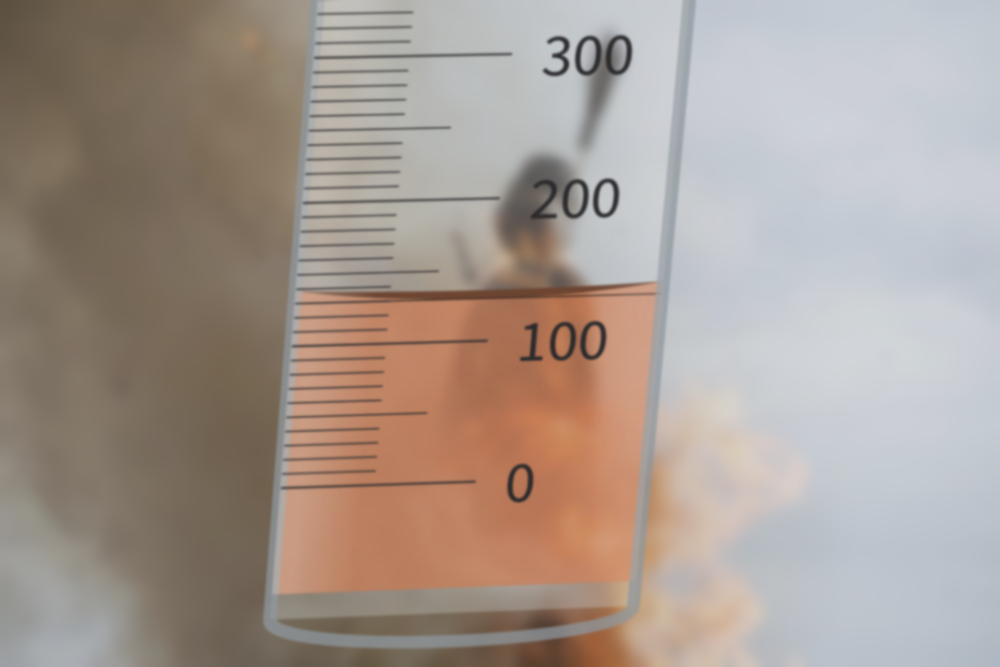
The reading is 130 mL
